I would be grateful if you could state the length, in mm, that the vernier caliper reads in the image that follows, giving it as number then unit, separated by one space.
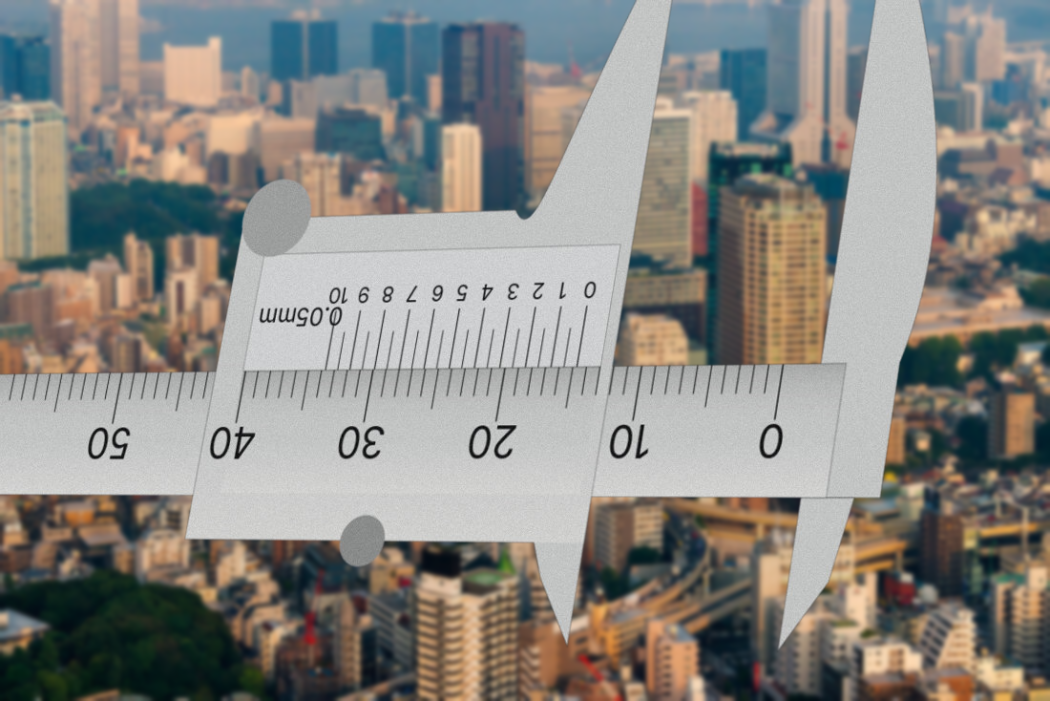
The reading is 14.7 mm
